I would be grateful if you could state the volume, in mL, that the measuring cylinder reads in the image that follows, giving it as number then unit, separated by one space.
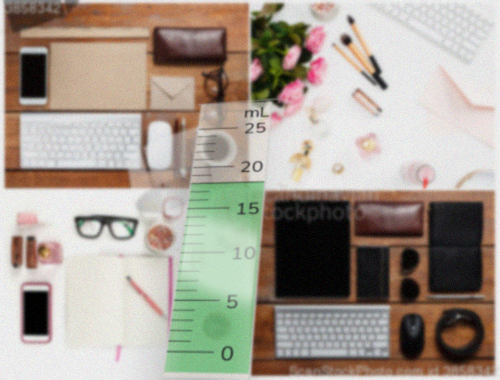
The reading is 18 mL
